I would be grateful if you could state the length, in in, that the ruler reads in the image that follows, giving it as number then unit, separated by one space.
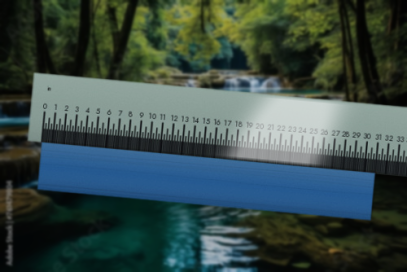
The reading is 31 in
